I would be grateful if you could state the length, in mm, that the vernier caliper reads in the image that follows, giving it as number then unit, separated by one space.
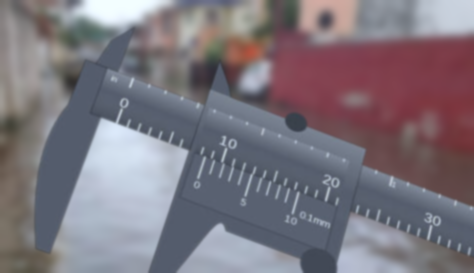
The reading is 8.4 mm
